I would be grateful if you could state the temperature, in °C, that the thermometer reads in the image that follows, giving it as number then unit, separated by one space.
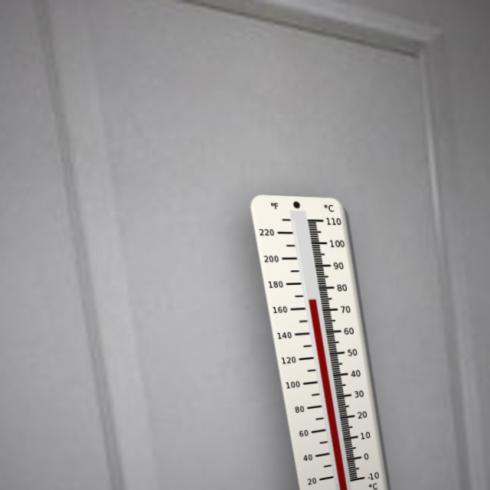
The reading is 75 °C
